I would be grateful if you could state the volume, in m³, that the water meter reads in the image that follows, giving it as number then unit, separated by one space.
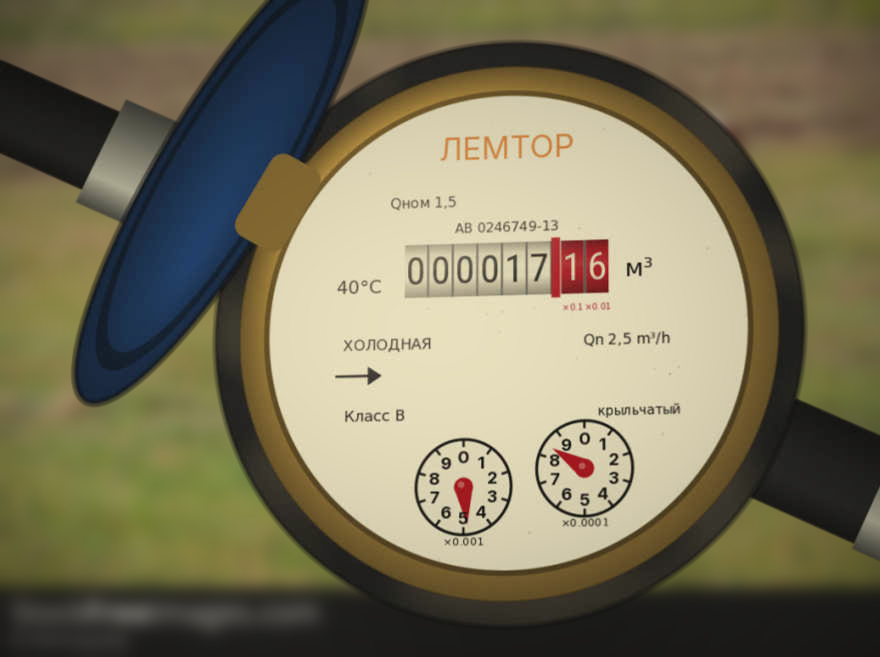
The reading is 17.1648 m³
